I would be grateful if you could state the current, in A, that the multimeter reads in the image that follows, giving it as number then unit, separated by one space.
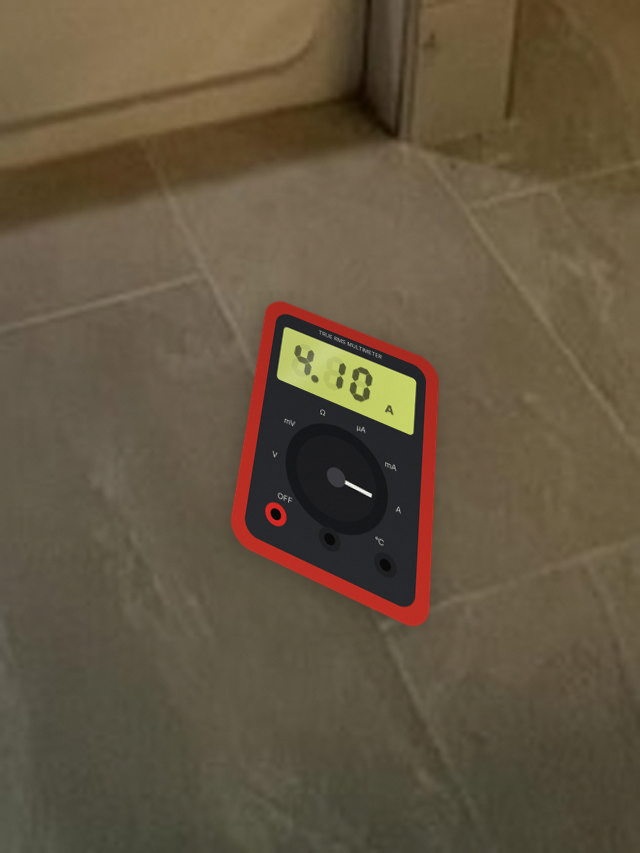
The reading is 4.10 A
